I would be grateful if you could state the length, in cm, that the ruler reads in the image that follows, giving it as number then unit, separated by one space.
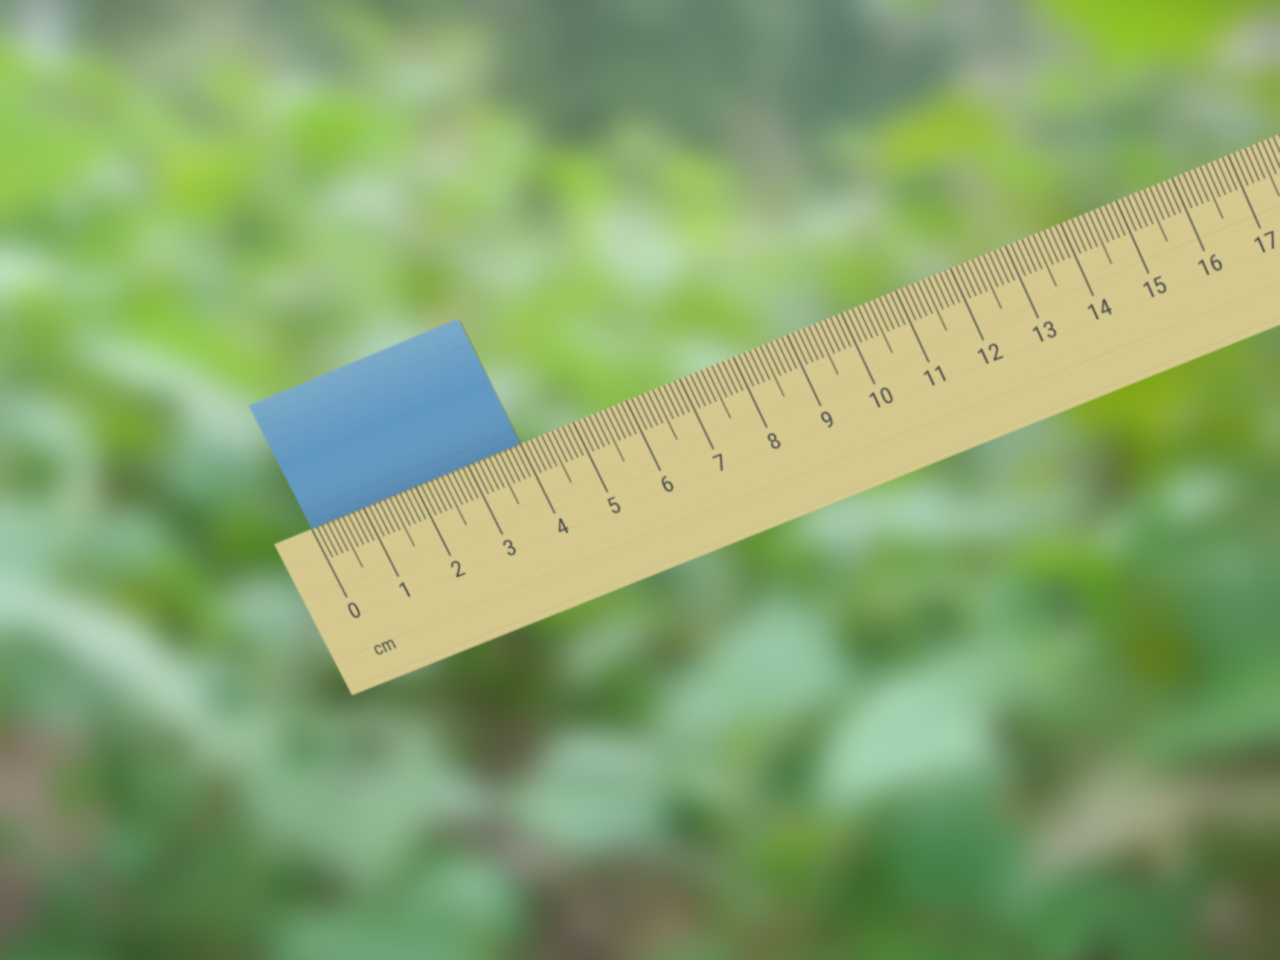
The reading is 4 cm
